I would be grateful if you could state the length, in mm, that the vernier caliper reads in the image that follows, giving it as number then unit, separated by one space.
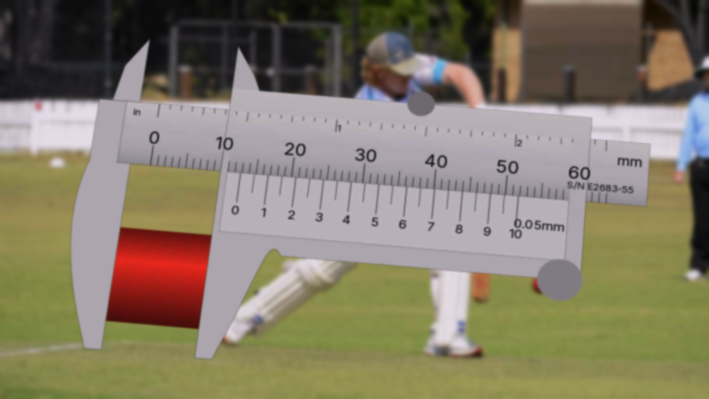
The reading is 12.8 mm
